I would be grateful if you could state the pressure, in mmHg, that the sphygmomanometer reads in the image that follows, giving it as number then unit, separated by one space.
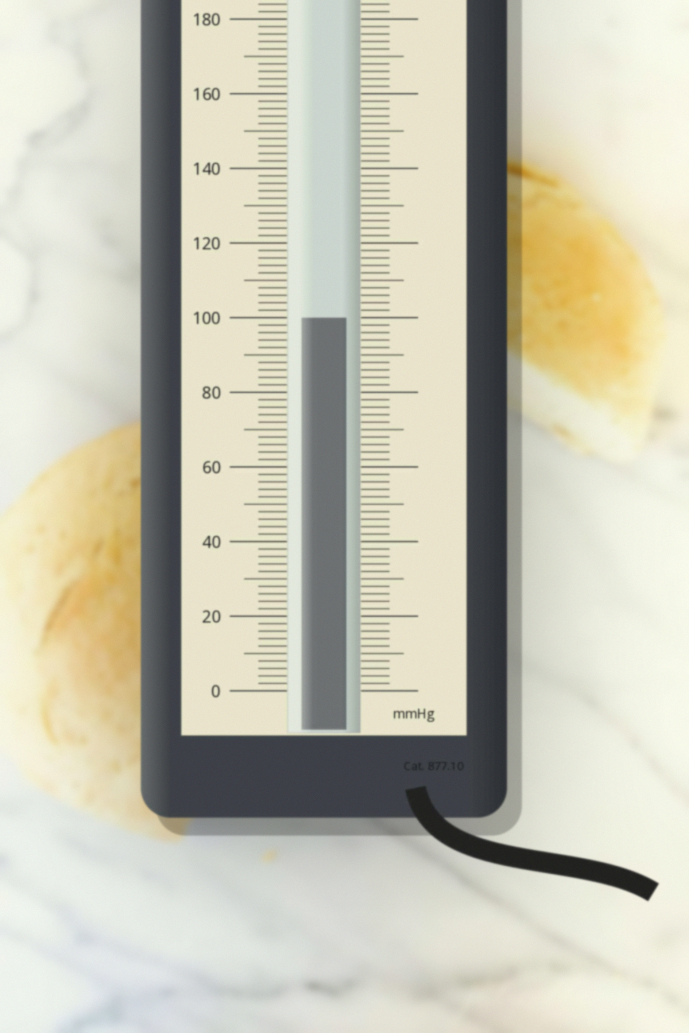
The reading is 100 mmHg
